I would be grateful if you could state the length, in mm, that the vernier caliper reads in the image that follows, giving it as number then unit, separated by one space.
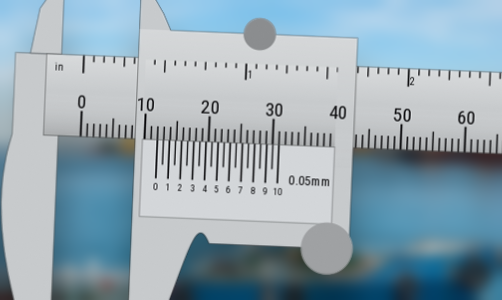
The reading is 12.0 mm
